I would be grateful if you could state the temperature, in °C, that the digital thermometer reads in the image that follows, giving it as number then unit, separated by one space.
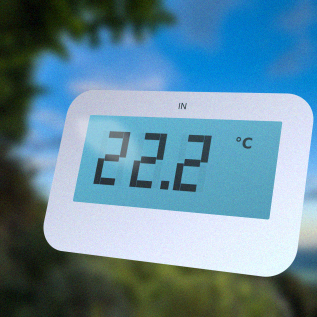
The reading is 22.2 °C
